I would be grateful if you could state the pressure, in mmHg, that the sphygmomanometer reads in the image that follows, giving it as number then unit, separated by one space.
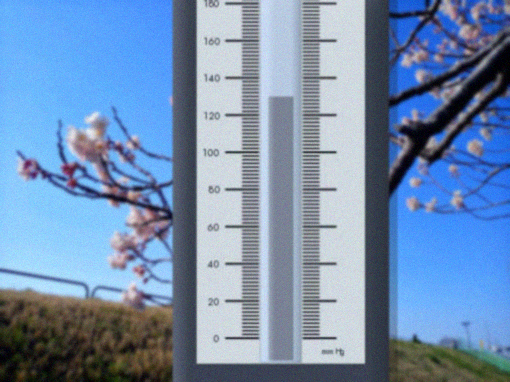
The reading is 130 mmHg
